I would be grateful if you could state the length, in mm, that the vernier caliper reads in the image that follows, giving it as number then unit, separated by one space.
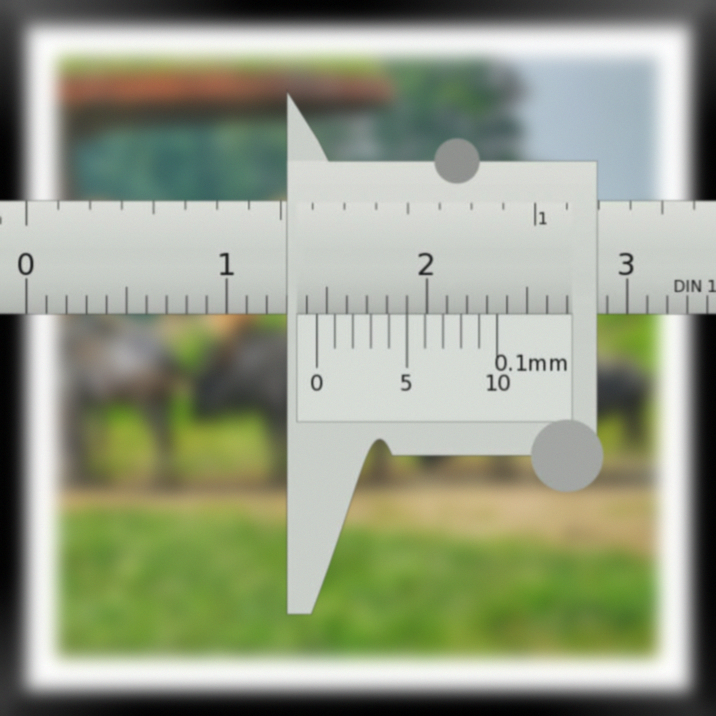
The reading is 14.5 mm
